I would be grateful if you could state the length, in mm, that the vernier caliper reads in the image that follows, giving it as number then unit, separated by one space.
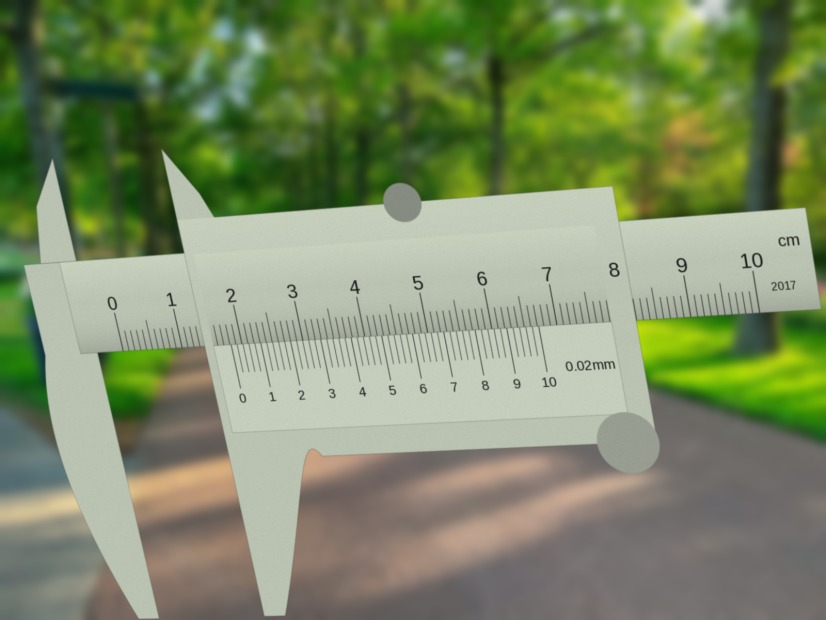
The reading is 18.2 mm
